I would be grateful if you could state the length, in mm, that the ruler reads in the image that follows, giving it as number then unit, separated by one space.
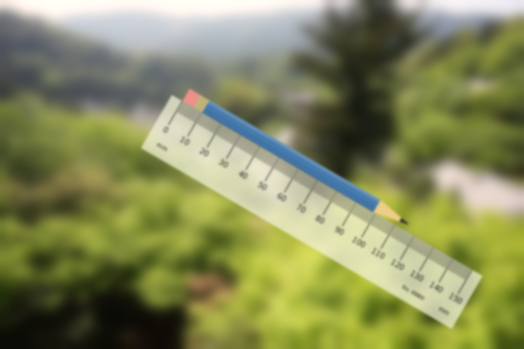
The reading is 115 mm
